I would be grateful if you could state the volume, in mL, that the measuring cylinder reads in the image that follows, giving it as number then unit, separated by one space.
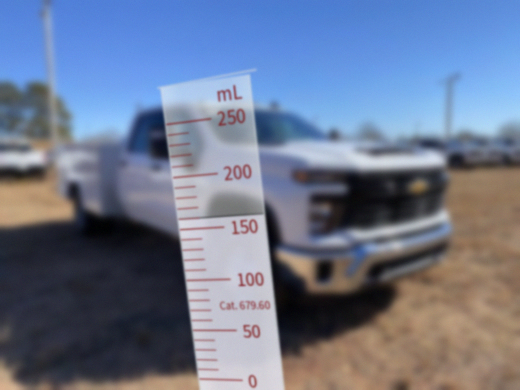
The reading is 160 mL
